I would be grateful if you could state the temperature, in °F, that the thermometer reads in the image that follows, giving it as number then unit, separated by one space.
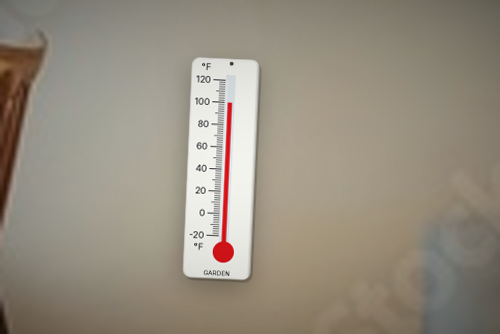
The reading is 100 °F
